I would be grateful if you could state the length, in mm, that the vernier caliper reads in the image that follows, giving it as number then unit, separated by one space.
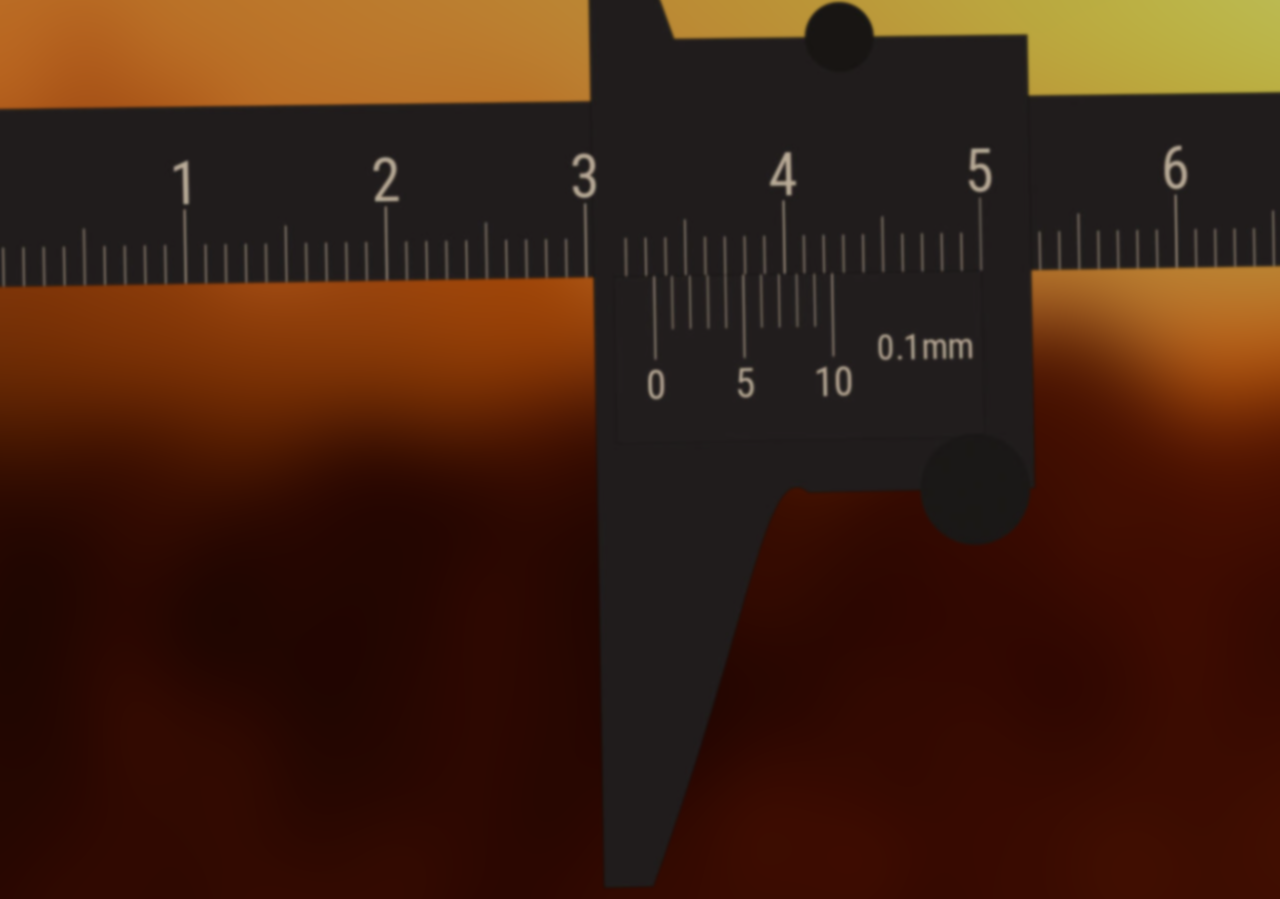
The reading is 33.4 mm
